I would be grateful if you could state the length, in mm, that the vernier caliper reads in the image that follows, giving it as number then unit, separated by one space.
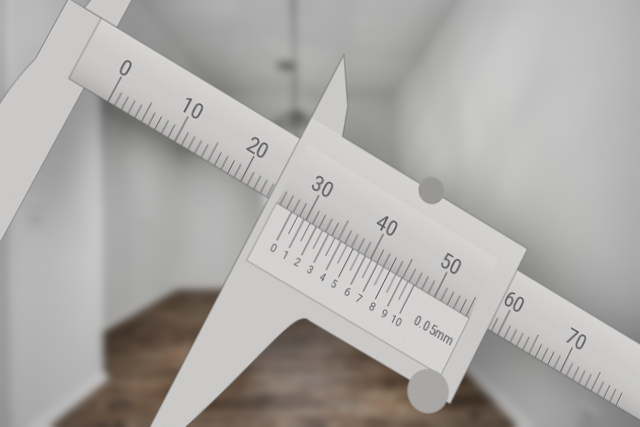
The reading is 27.8 mm
